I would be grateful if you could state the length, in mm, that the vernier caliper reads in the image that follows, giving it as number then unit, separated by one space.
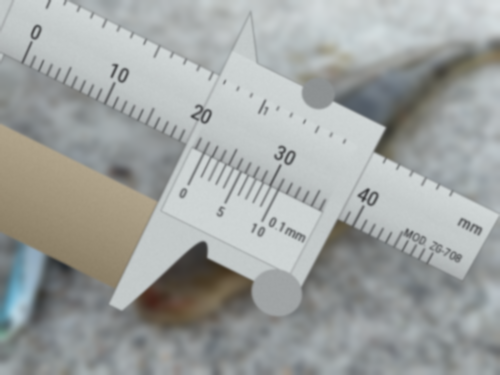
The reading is 22.0 mm
